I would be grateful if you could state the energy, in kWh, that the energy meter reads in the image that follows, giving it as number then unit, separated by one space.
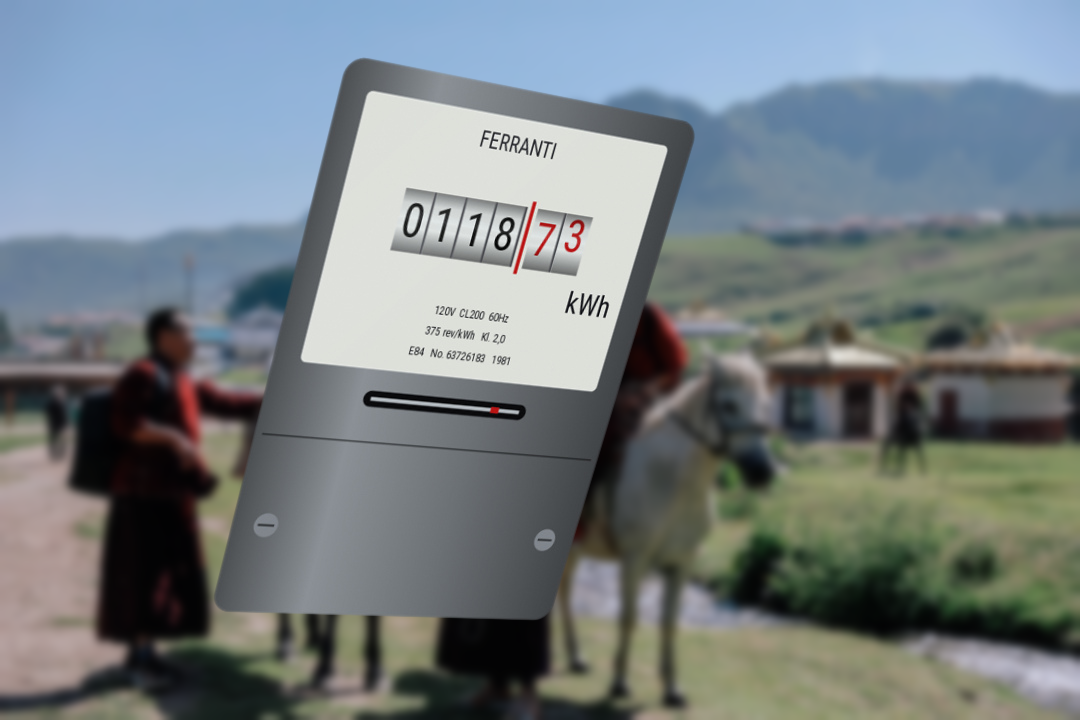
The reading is 118.73 kWh
